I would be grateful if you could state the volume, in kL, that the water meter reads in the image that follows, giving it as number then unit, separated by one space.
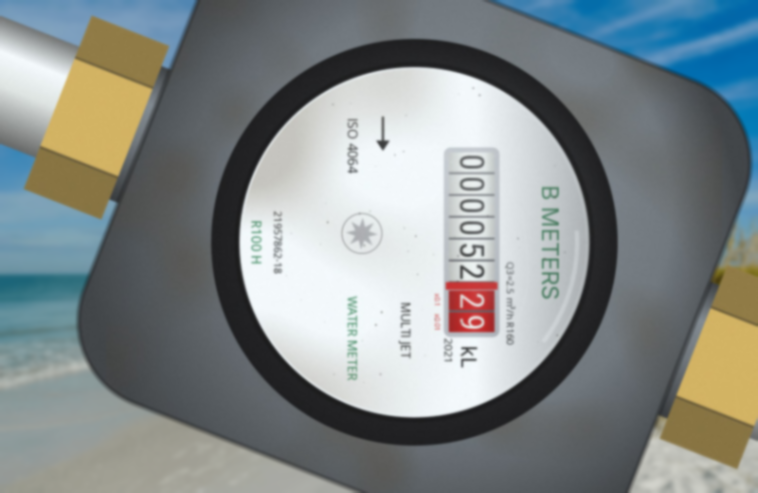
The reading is 52.29 kL
